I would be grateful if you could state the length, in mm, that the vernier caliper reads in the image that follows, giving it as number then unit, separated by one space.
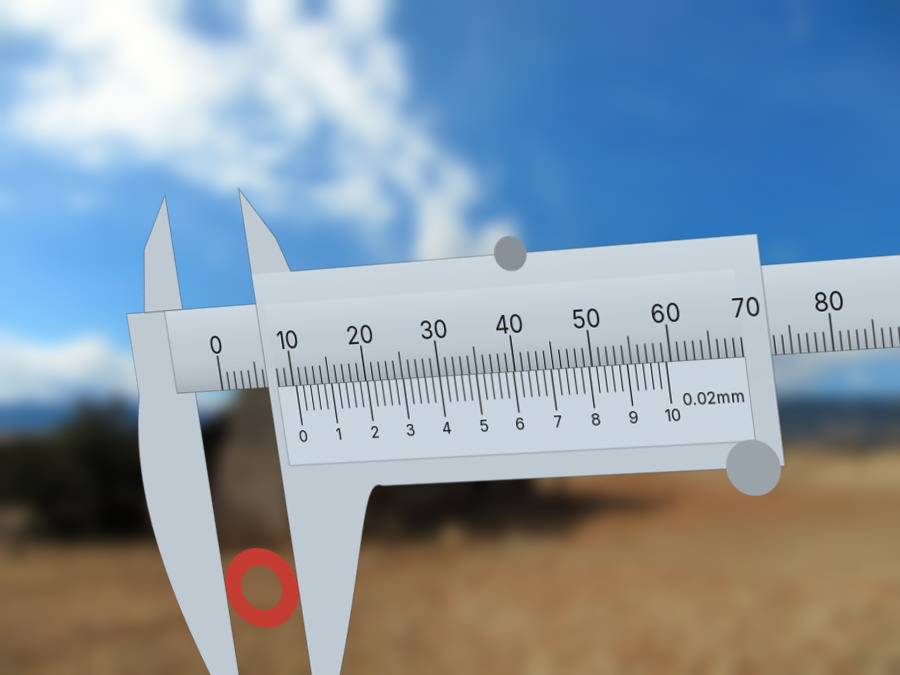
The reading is 10.4 mm
